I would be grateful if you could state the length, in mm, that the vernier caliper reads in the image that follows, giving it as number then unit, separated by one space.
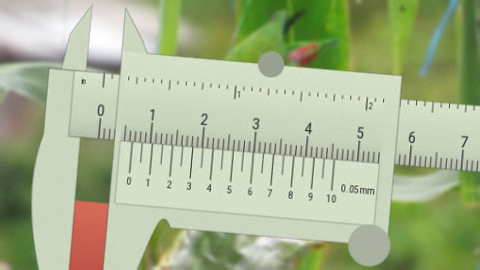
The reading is 6.5 mm
